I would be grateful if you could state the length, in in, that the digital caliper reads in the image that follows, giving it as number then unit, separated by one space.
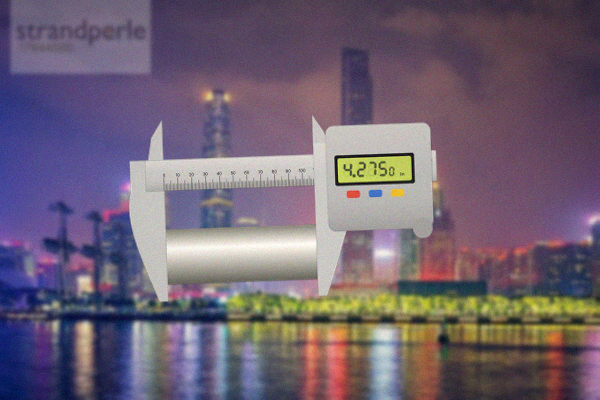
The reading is 4.2750 in
